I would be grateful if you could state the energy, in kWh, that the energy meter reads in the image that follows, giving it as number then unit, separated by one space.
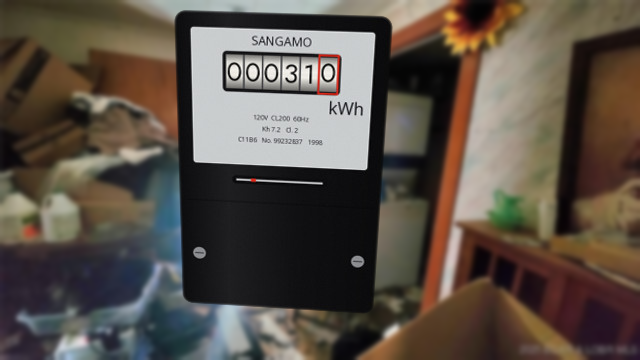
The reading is 31.0 kWh
